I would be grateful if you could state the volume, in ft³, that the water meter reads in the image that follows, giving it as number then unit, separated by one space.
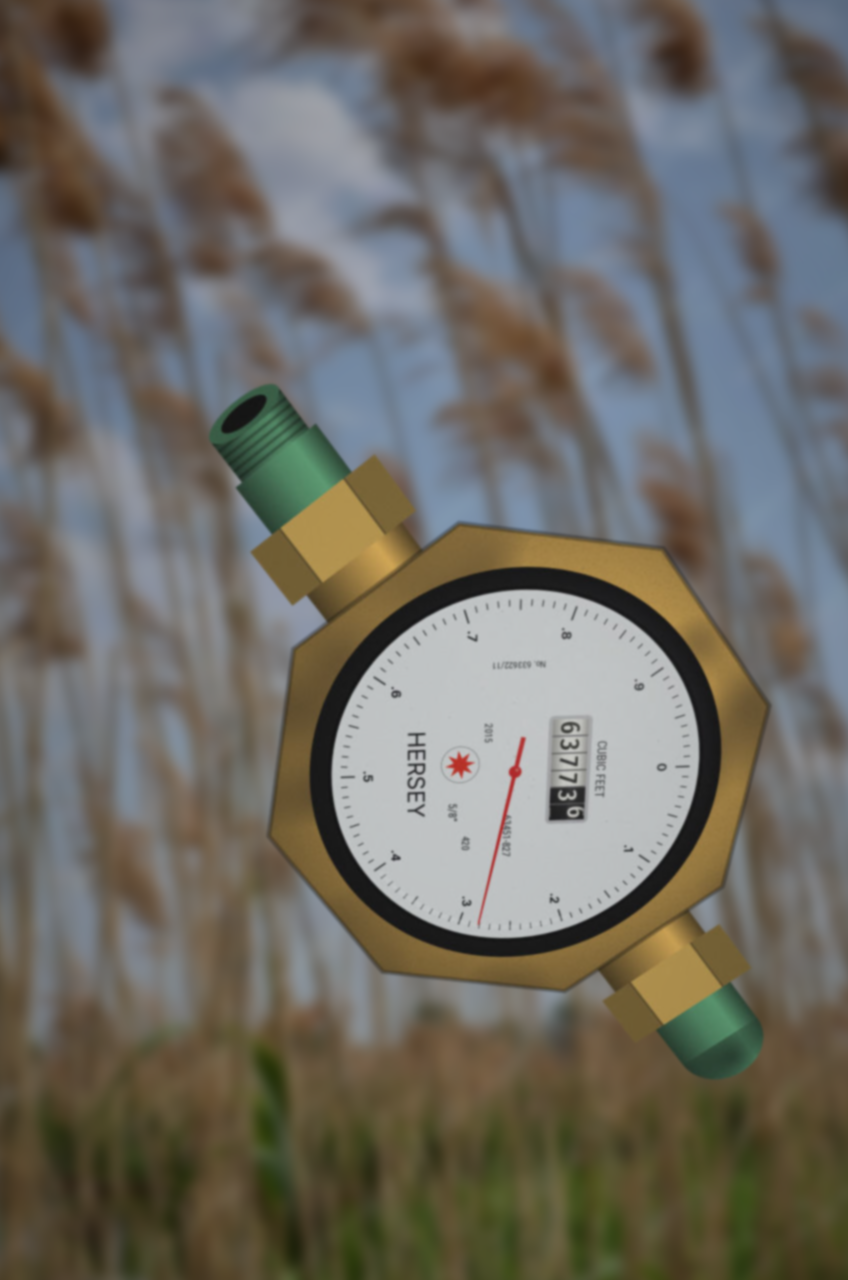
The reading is 637736.28 ft³
